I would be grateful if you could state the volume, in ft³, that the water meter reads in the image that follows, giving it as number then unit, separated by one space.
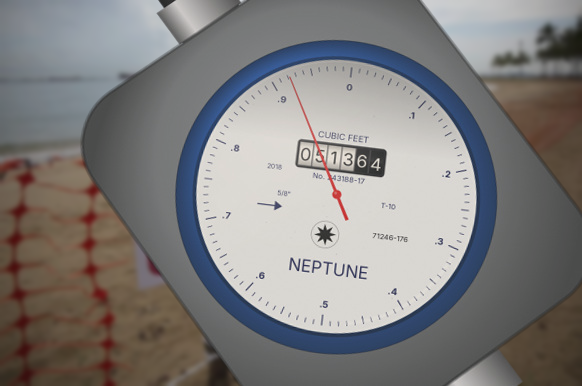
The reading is 51363.92 ft³
